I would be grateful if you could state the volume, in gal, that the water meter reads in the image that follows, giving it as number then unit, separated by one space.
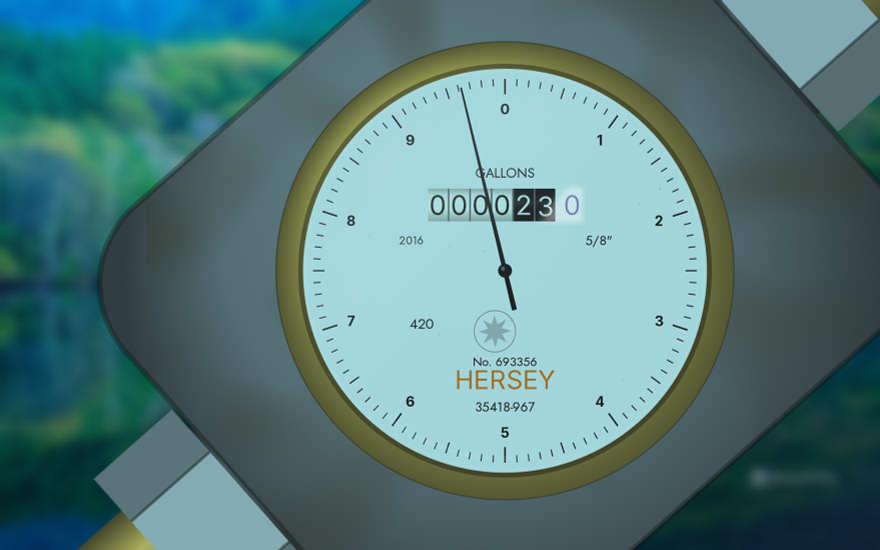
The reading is 229.6 gal
